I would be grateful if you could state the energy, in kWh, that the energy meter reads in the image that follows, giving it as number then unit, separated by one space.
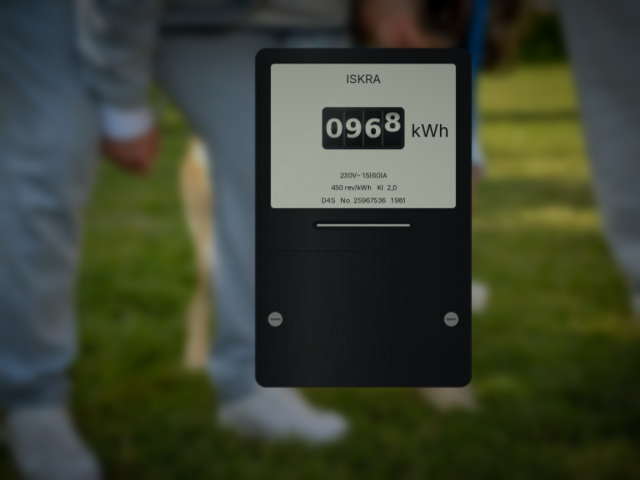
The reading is 968 kWh
